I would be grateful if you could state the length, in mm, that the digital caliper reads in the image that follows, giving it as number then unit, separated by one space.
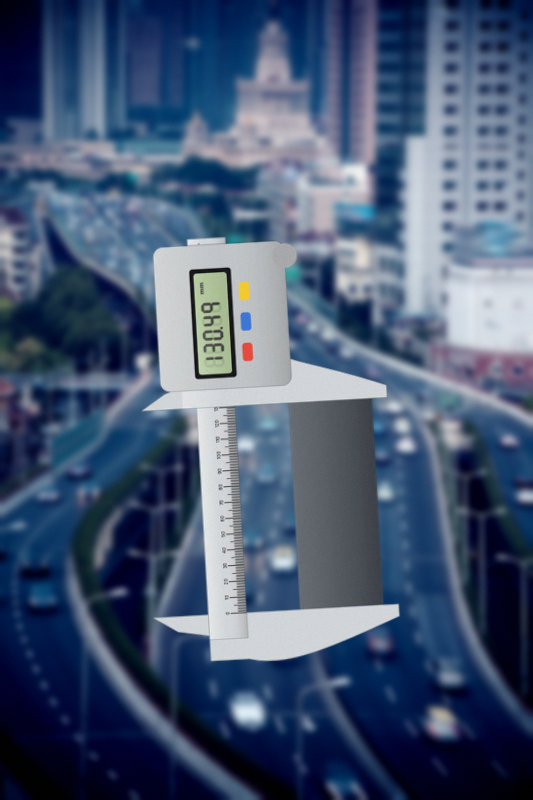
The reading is 130.49 mm
